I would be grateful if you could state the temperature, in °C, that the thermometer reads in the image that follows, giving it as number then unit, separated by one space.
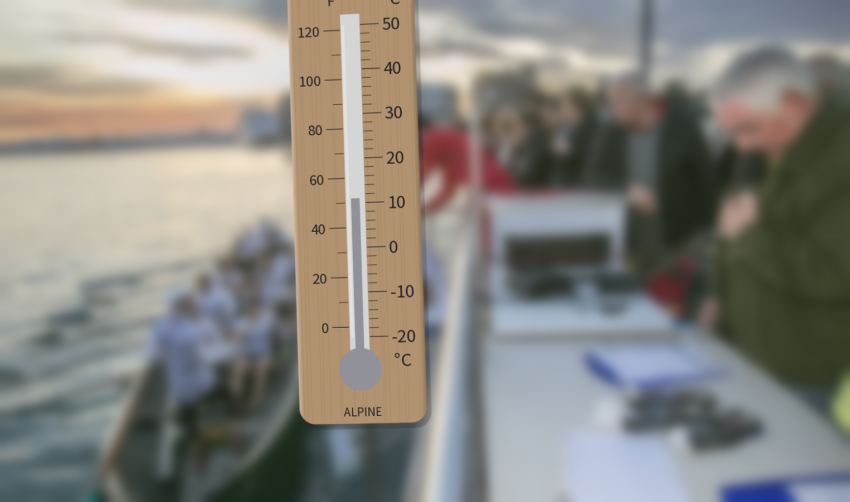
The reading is 11 °C
